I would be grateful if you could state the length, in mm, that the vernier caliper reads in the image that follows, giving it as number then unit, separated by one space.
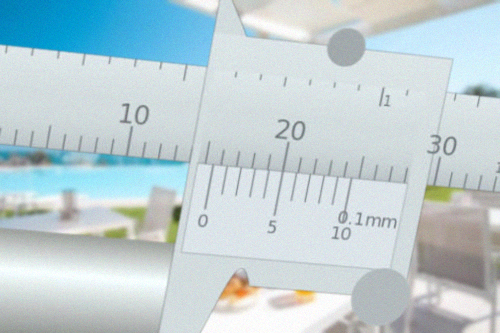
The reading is 15.5 mm
